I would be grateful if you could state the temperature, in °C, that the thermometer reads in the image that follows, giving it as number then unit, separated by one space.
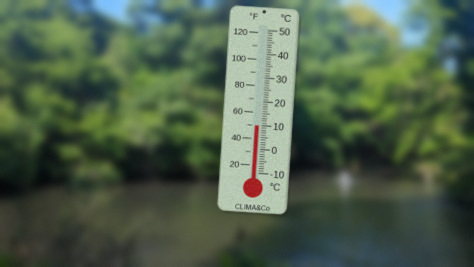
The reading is 10 °C
